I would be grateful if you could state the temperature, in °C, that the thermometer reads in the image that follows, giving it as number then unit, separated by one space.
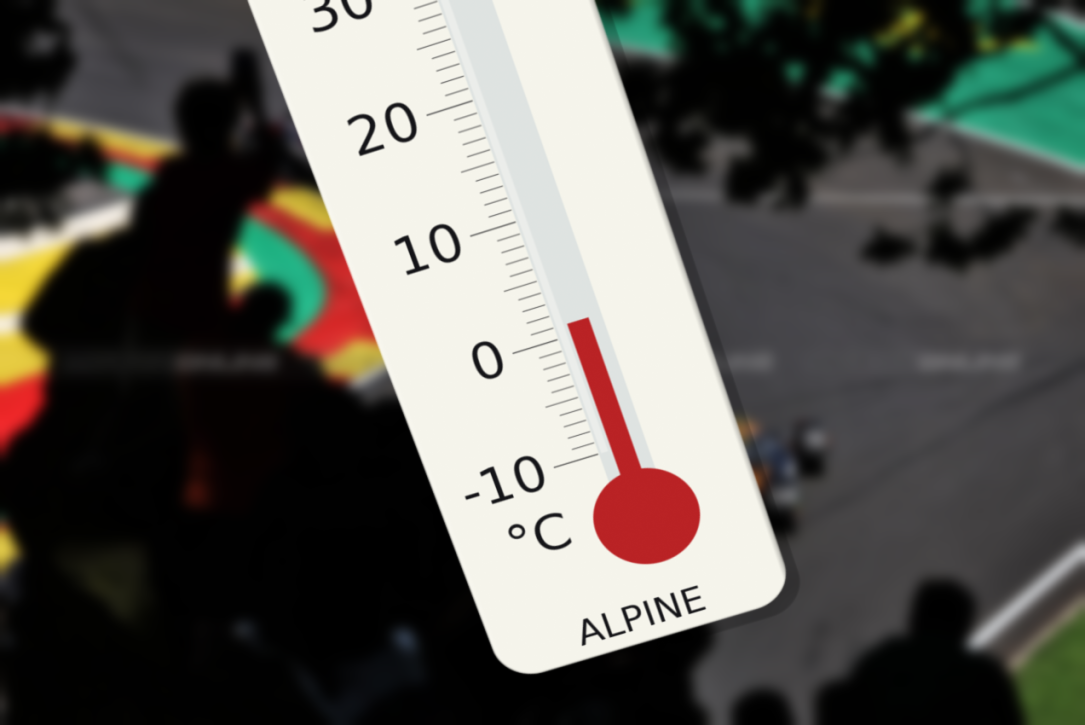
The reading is 1 °C
